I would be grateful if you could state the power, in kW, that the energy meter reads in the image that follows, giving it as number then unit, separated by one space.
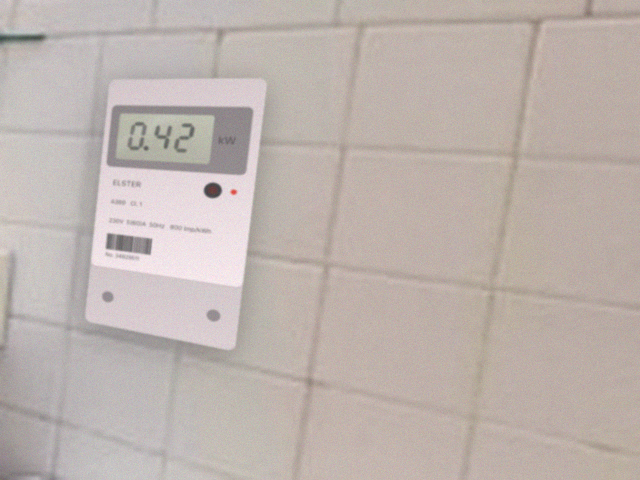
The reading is 0.42 kW
